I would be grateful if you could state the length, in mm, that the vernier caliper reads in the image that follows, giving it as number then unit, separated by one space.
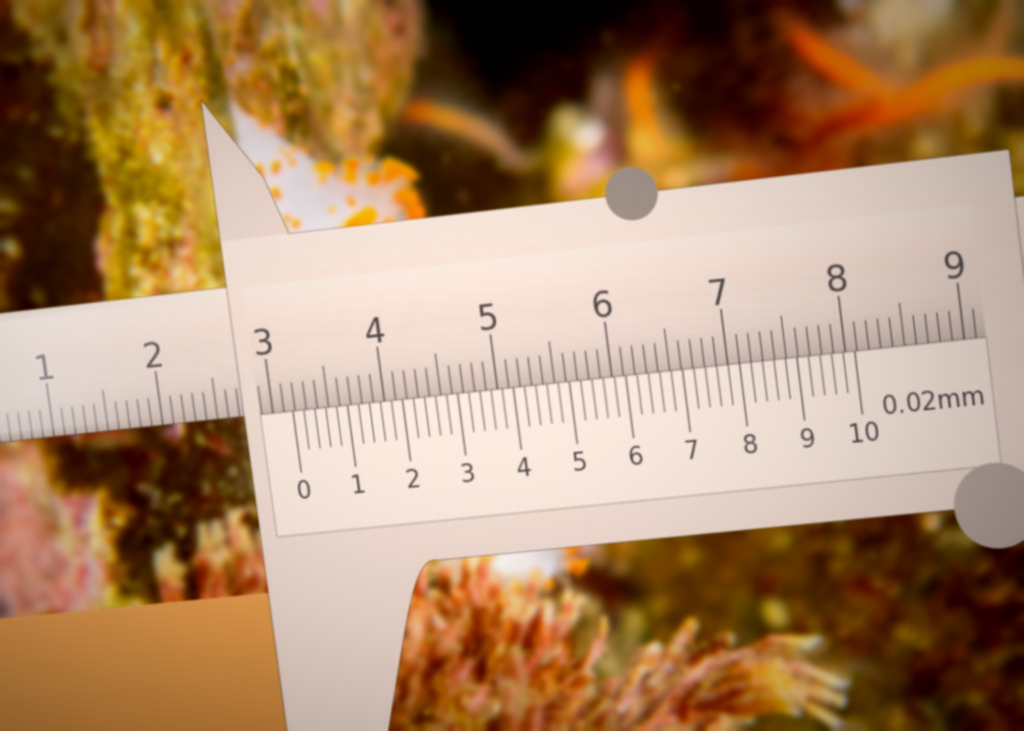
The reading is 31.8 mm
